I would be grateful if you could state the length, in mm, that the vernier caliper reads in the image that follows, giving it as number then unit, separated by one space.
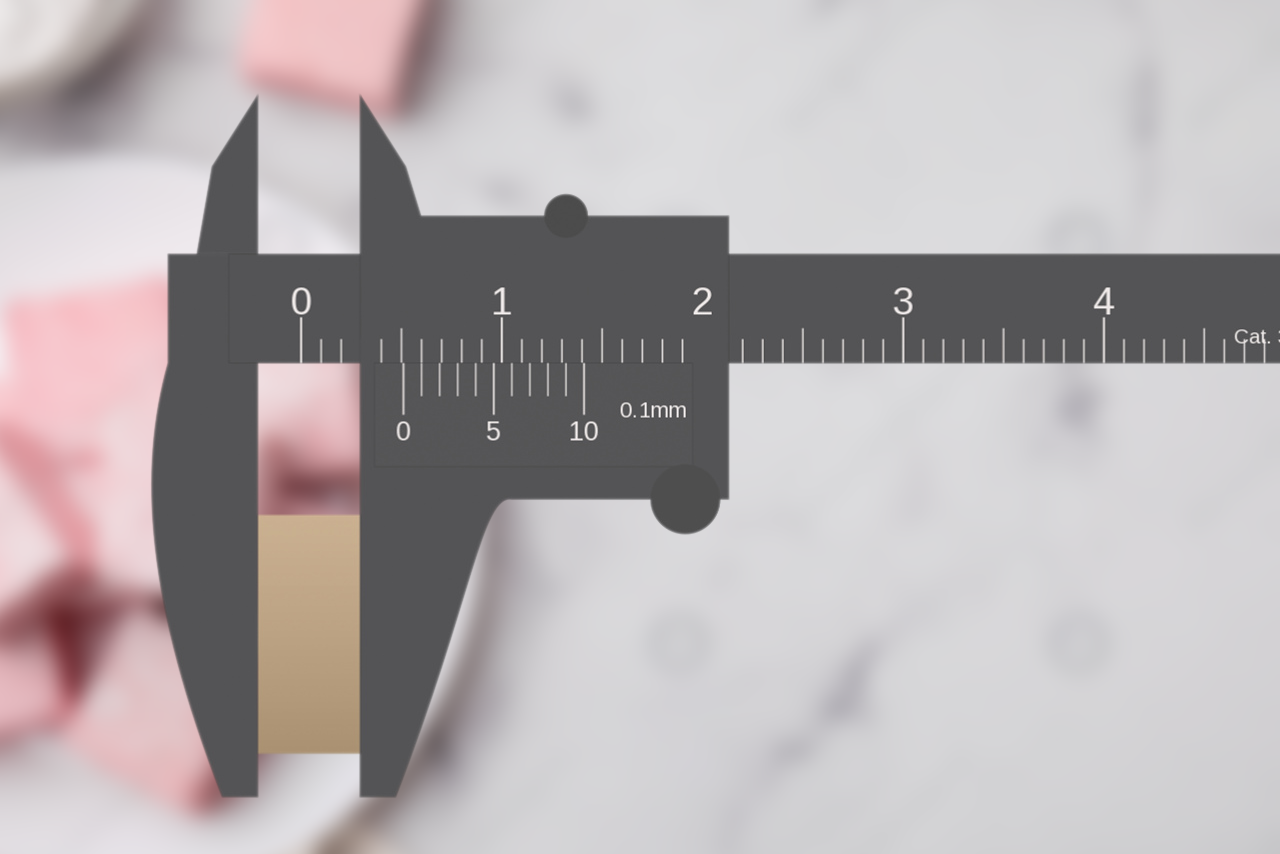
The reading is 5.1 mm
